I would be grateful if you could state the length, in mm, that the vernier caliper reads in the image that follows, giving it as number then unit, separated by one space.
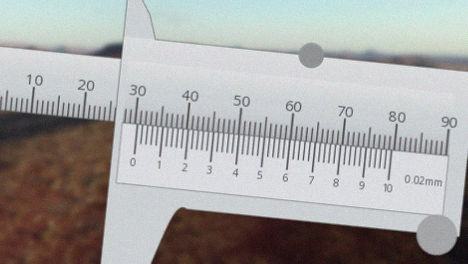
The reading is 30.5 mm
